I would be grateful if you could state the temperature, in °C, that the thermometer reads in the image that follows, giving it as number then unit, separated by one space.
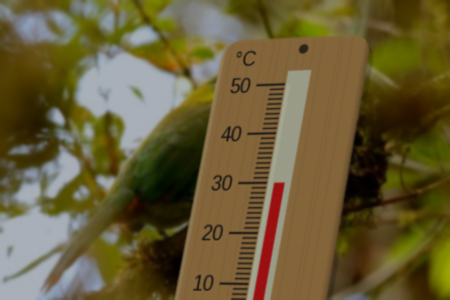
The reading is 30 °C
